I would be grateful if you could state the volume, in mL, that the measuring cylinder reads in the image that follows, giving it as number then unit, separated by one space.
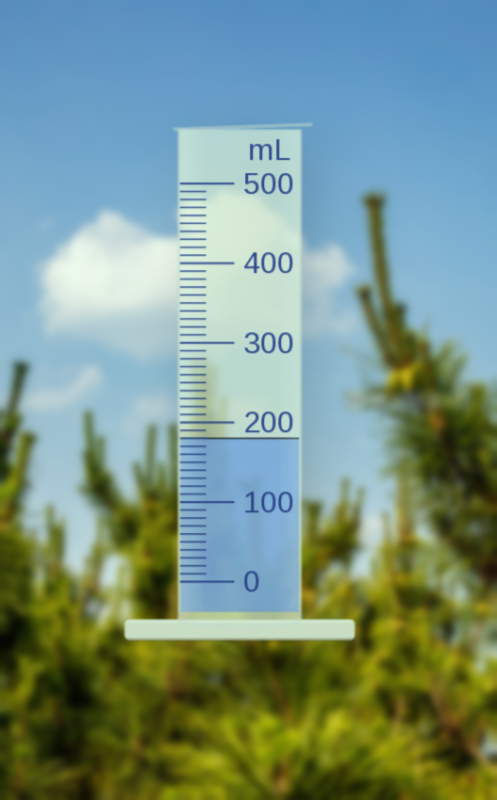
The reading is 180 mL
